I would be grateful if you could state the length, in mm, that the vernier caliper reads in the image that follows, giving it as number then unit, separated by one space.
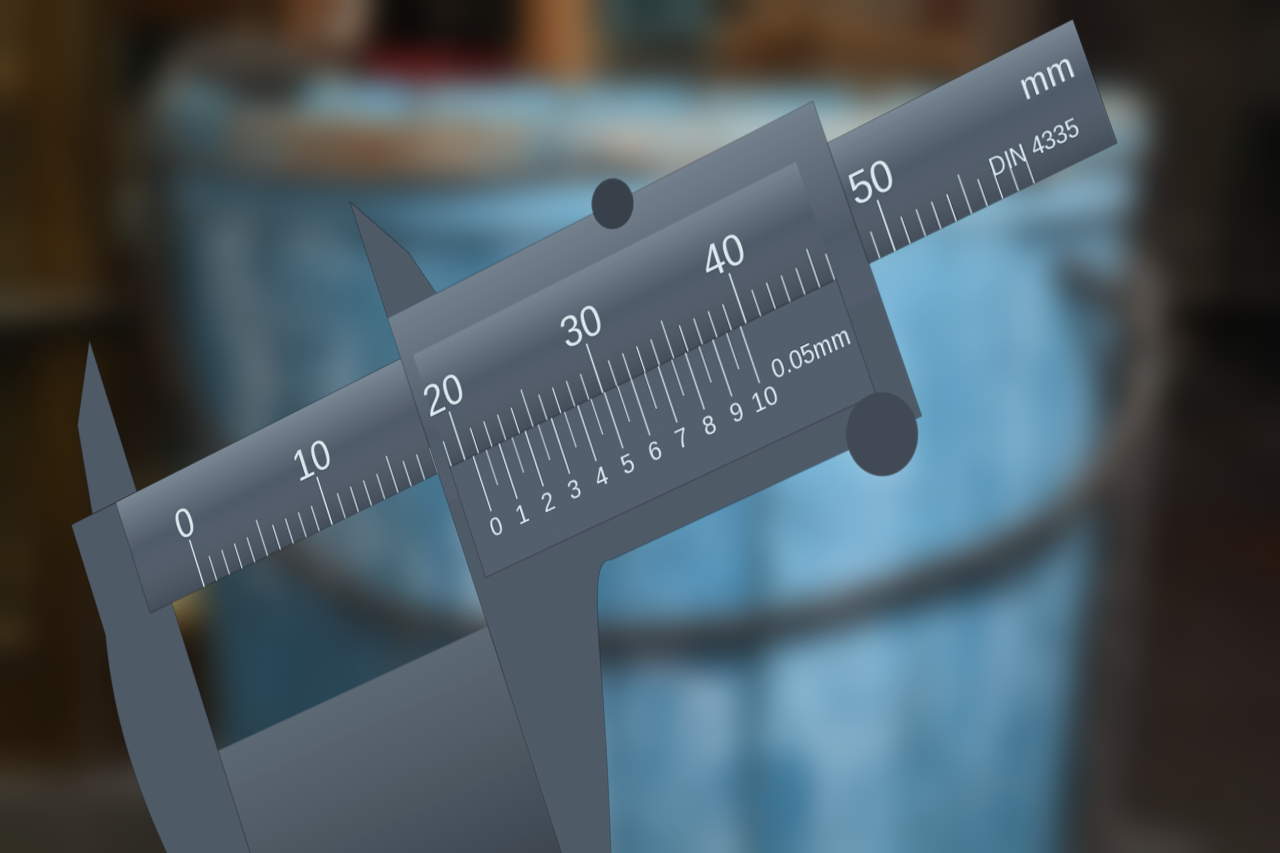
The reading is 20.6 mm
